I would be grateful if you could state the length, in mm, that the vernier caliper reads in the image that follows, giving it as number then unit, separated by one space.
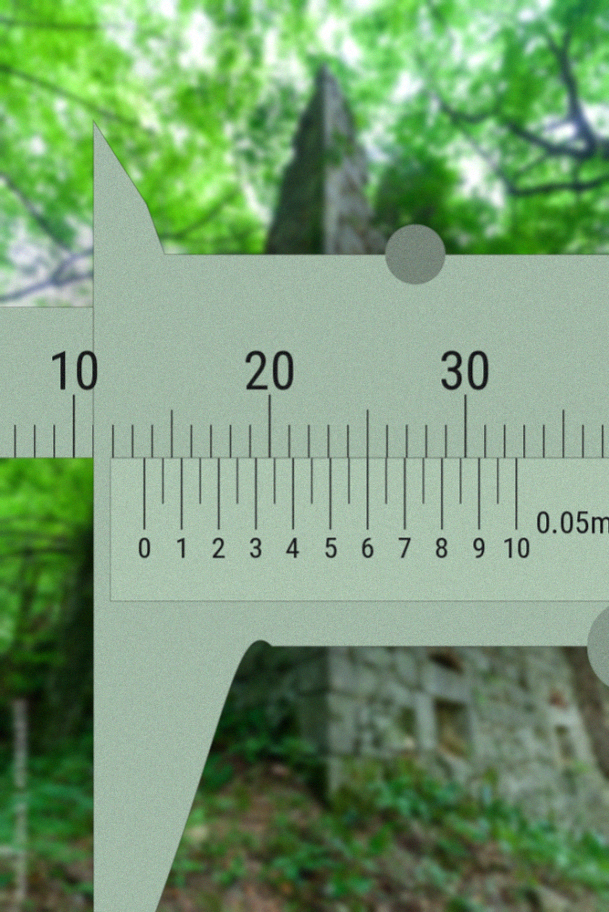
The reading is 13.6 mm
